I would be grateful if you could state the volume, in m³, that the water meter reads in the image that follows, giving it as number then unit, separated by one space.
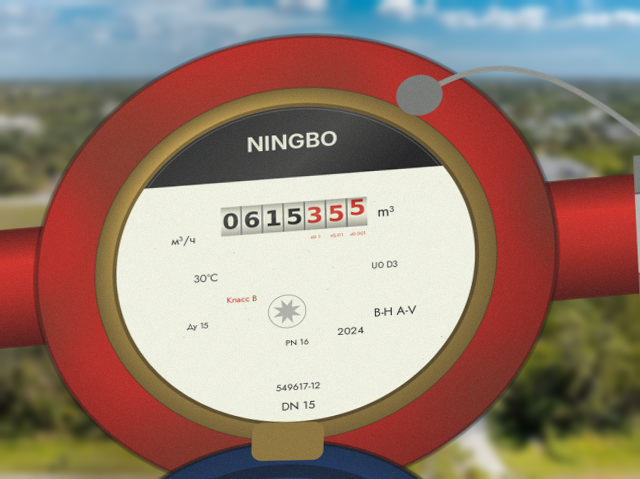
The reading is 615.355 m³
